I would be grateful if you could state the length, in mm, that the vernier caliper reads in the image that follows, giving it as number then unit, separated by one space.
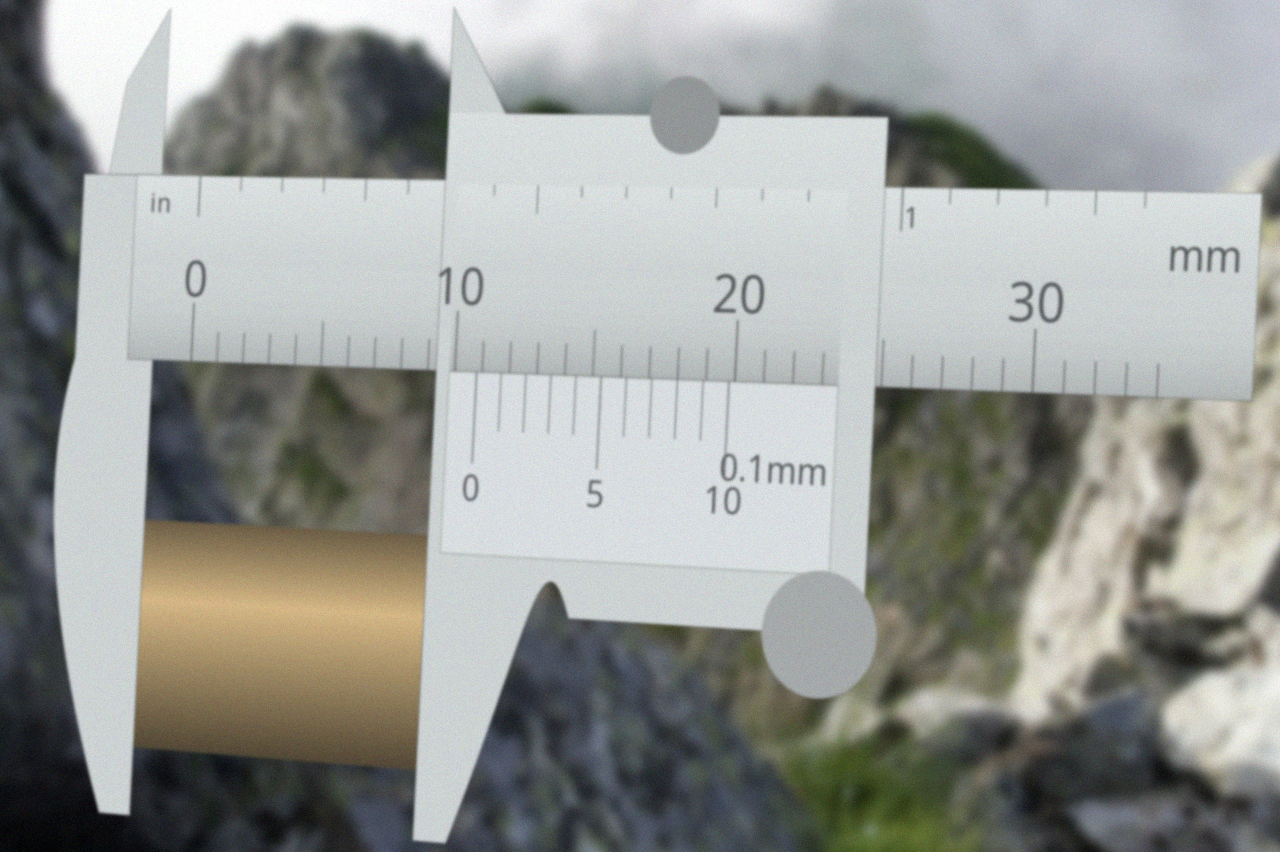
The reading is 10.8 mm
